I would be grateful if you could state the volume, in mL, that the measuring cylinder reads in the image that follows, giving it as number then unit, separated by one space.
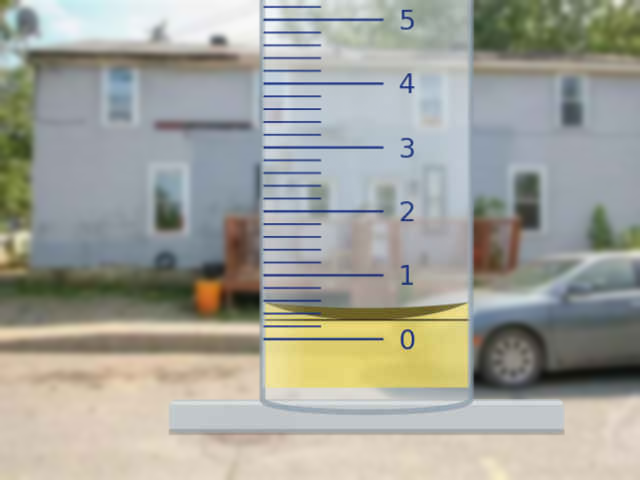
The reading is 0.3 mL
